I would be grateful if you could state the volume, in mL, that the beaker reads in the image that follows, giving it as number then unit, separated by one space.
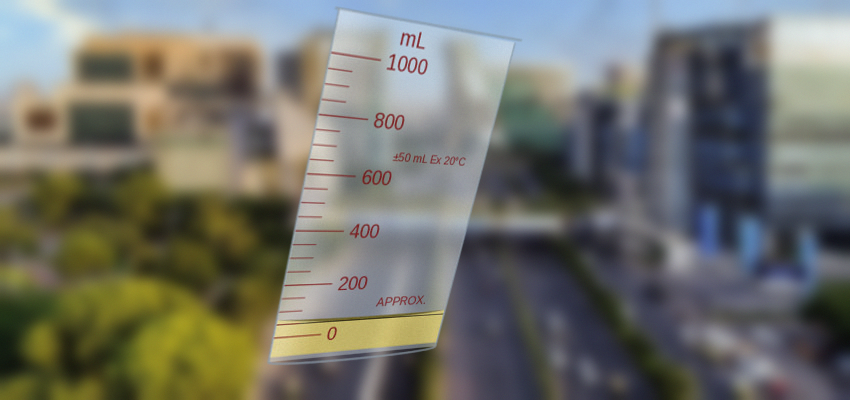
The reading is 50 mL
